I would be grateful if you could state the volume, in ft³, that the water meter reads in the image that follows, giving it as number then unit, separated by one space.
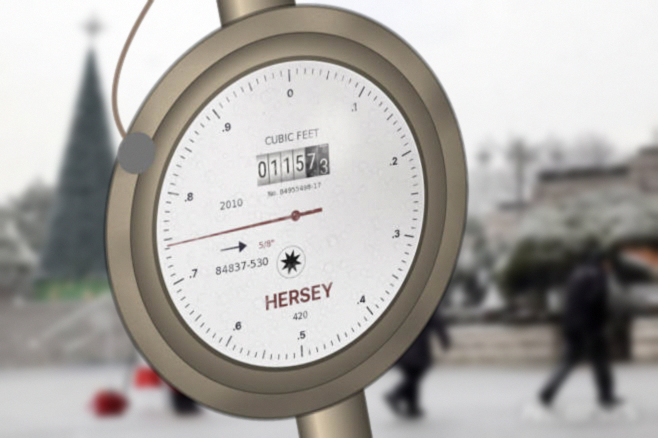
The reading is 11572.74 ft³
